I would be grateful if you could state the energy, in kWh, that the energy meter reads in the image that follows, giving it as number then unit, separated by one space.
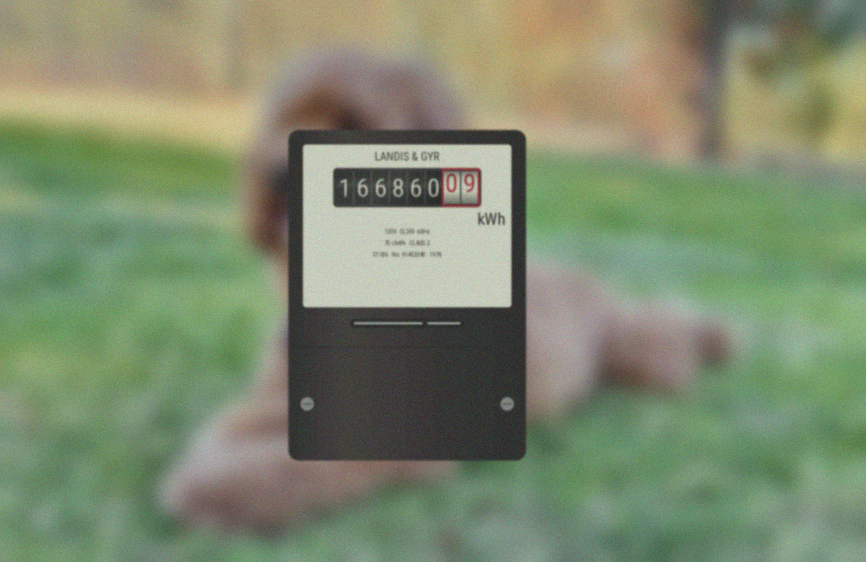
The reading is 166860.09 kWh
